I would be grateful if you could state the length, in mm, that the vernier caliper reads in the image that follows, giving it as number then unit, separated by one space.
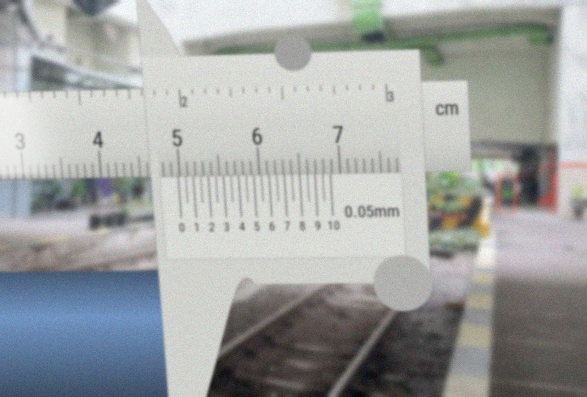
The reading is 49.8 mm
